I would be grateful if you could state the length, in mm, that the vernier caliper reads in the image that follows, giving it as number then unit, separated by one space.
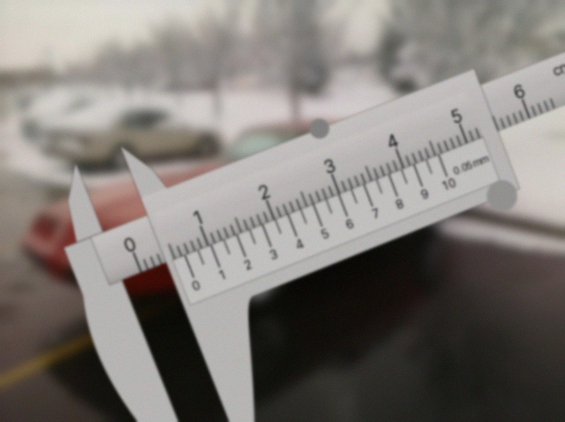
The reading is 6.5 mm
